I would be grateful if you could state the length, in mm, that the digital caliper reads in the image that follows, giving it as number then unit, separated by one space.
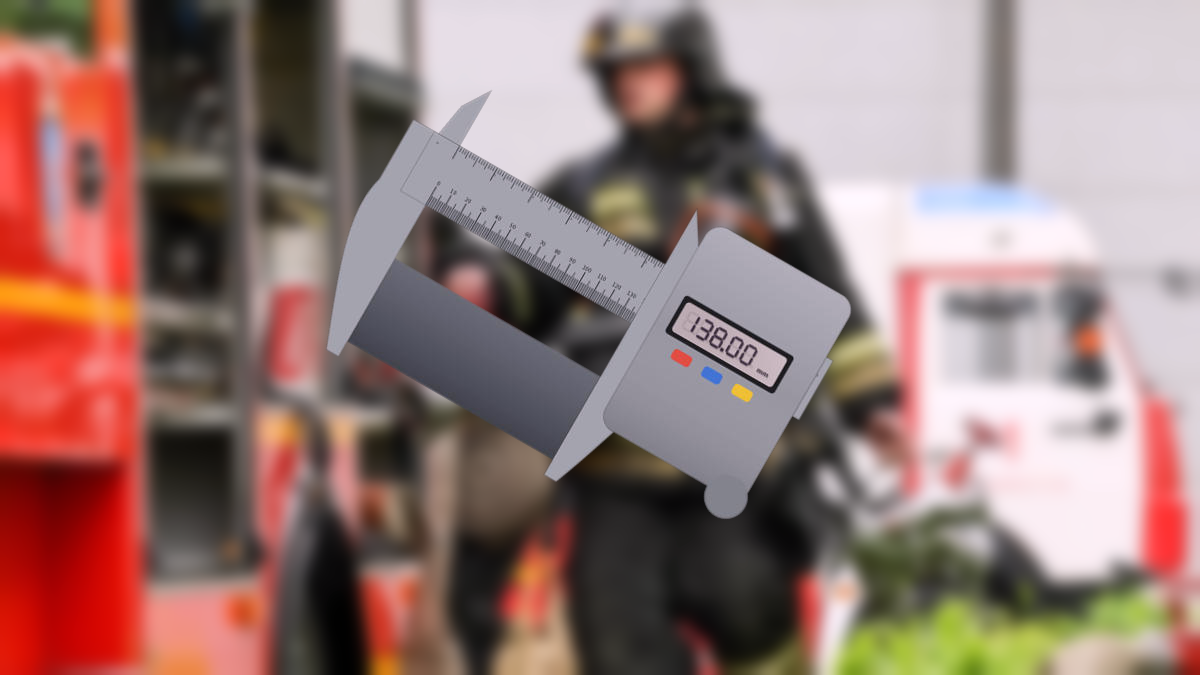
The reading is 138.00 mm
